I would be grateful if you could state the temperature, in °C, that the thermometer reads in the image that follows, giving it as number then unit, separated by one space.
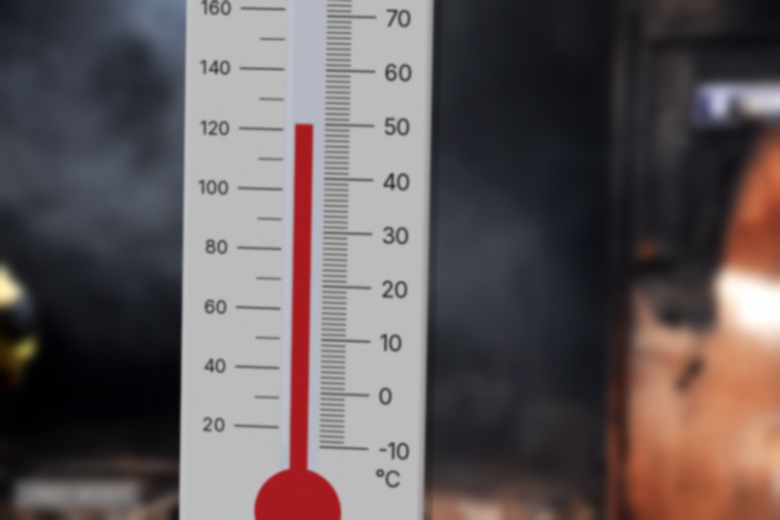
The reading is 50 °C
